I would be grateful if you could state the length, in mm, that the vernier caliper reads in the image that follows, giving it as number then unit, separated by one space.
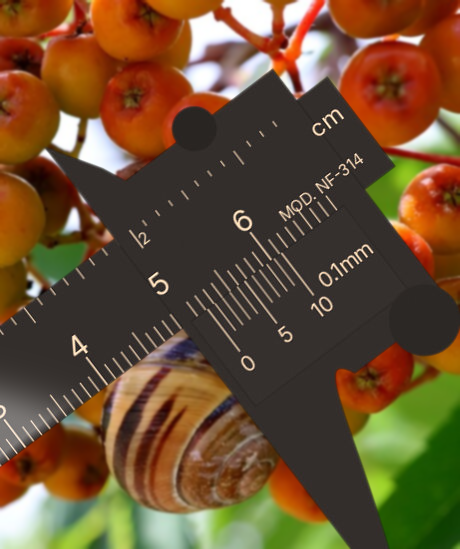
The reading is 52.2 mm
